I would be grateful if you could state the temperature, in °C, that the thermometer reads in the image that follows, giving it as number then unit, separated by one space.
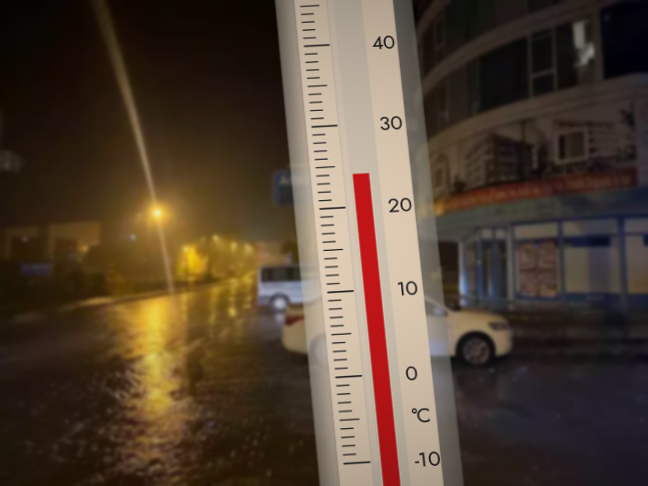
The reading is 24 °C
